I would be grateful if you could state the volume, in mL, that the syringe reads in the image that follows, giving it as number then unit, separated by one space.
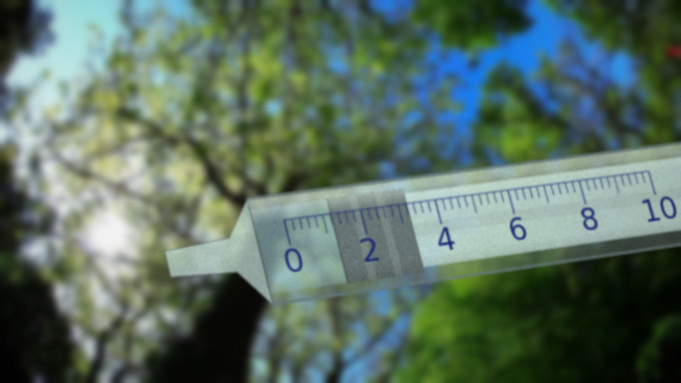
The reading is 1.2 mL
